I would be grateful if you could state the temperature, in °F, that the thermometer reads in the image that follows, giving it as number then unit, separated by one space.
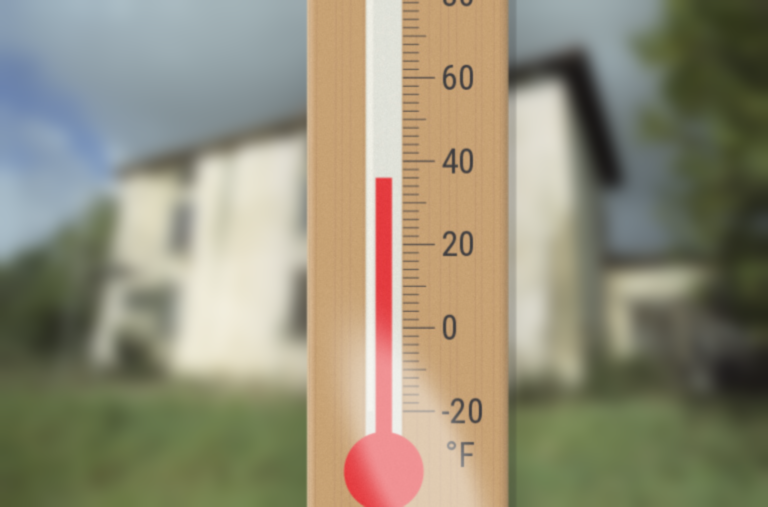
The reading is 36 °F
